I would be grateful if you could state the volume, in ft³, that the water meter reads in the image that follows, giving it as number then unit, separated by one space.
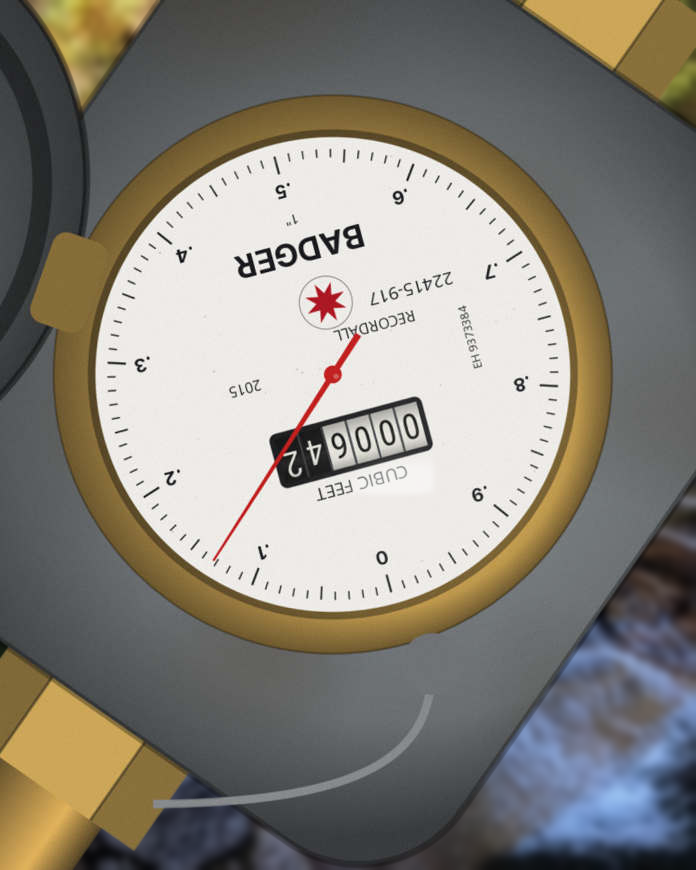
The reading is 642.13 ft³
